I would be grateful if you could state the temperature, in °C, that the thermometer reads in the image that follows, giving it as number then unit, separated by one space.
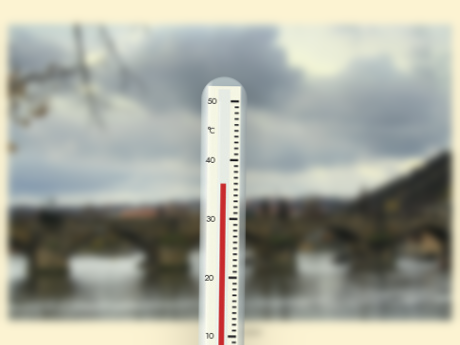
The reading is 36 °C
